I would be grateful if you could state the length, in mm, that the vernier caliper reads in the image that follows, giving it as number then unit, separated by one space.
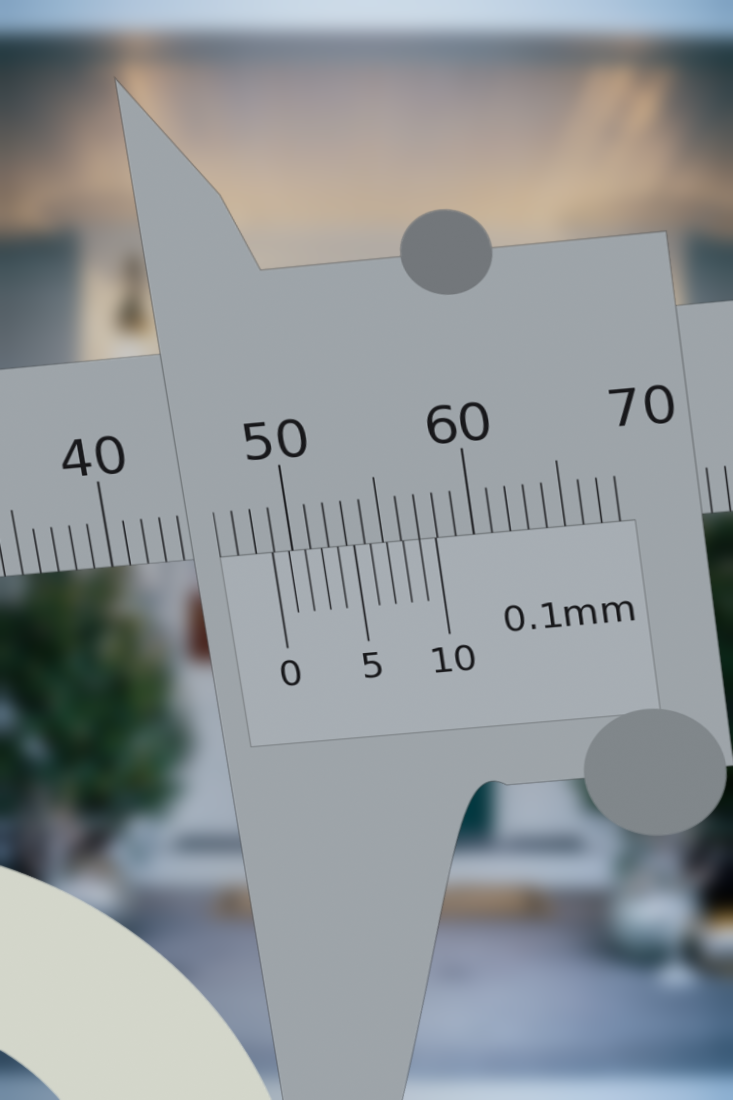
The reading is 48.9 mm
